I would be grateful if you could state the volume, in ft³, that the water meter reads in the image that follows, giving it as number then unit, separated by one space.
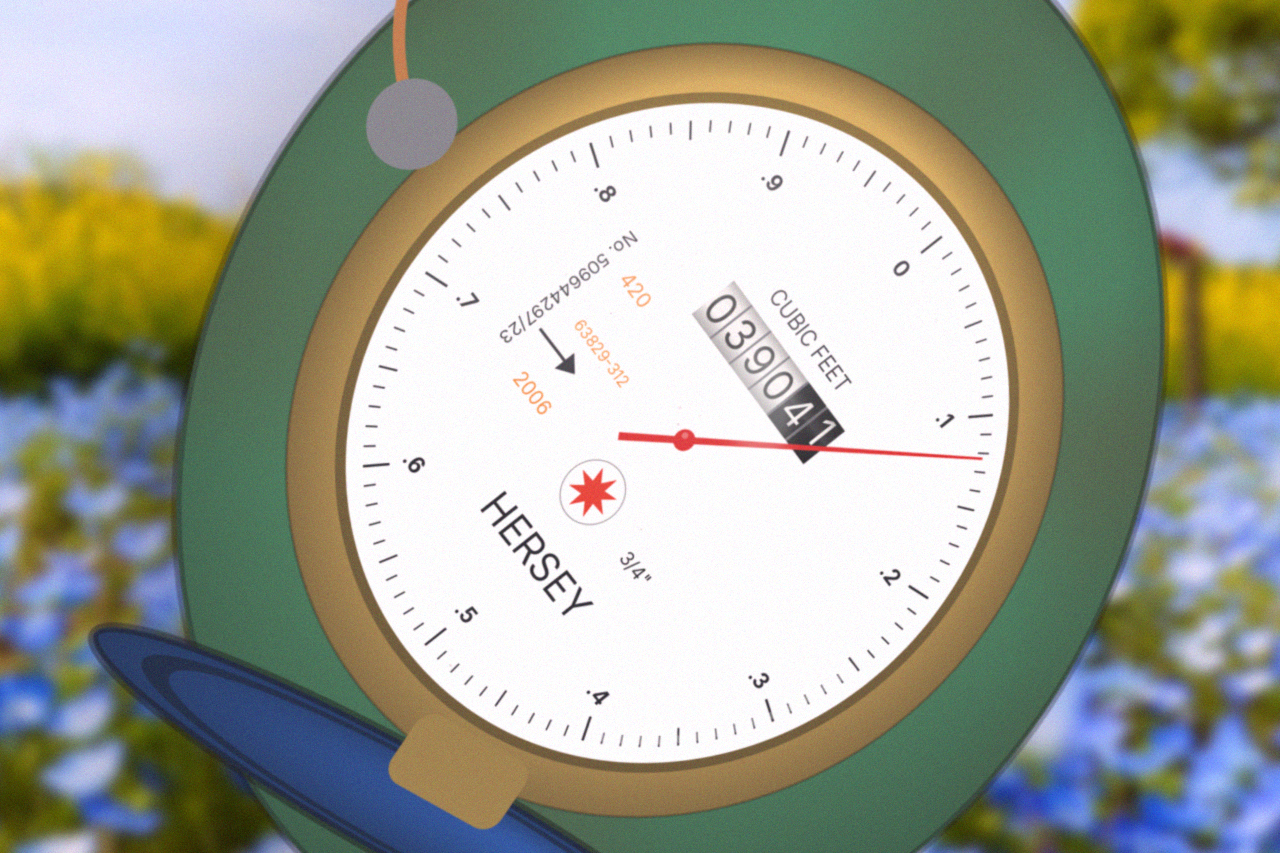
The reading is 39041.12 ft³
